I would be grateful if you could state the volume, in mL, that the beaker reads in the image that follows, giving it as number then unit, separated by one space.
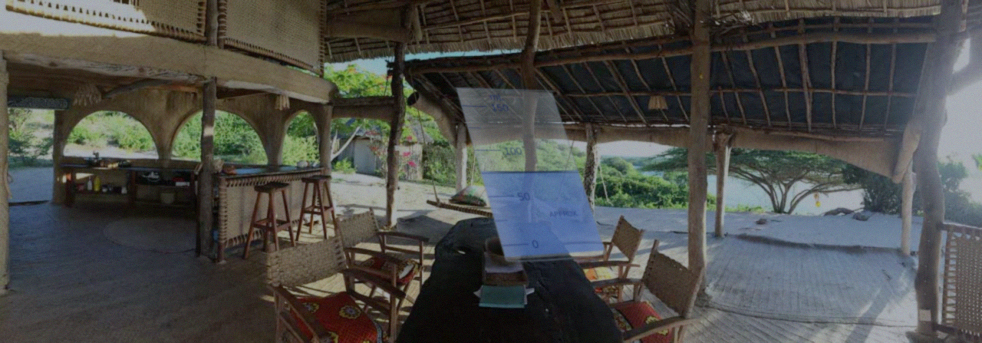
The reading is 75 mL
